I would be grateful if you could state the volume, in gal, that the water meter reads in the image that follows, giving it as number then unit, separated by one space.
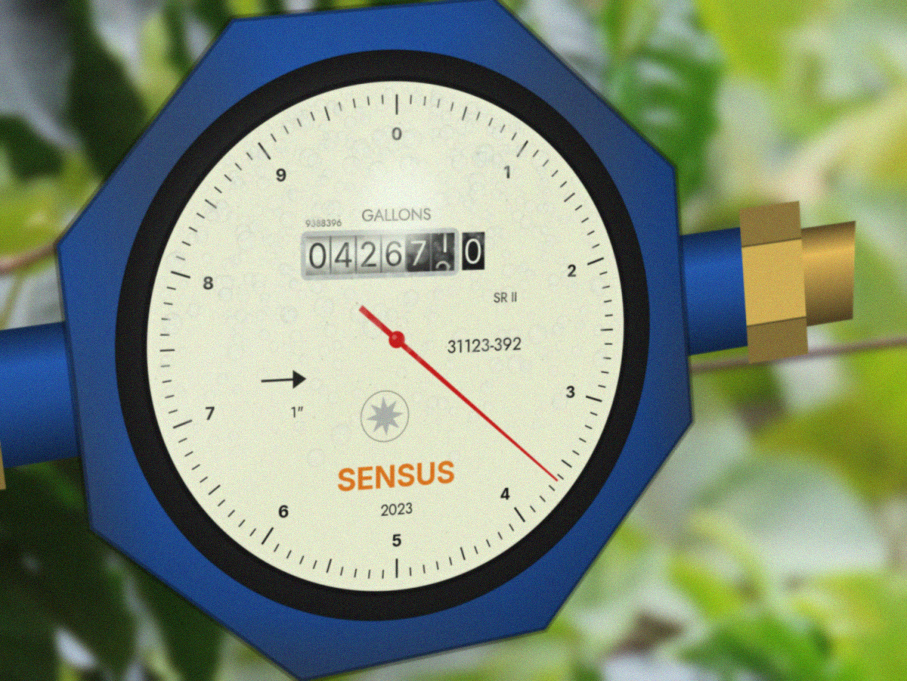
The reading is 426713.6 gal
